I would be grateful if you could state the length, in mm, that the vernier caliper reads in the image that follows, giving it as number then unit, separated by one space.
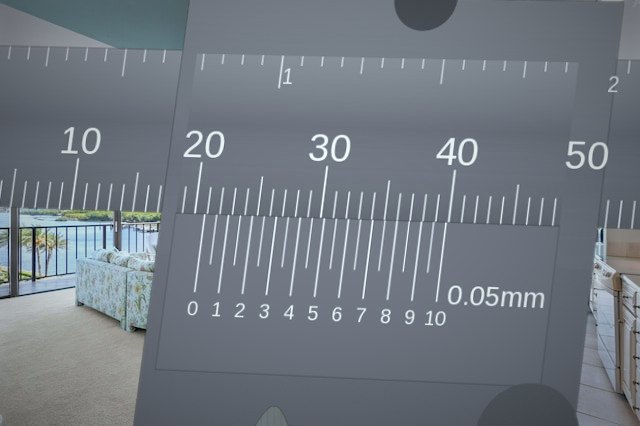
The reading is 20.8 mm
